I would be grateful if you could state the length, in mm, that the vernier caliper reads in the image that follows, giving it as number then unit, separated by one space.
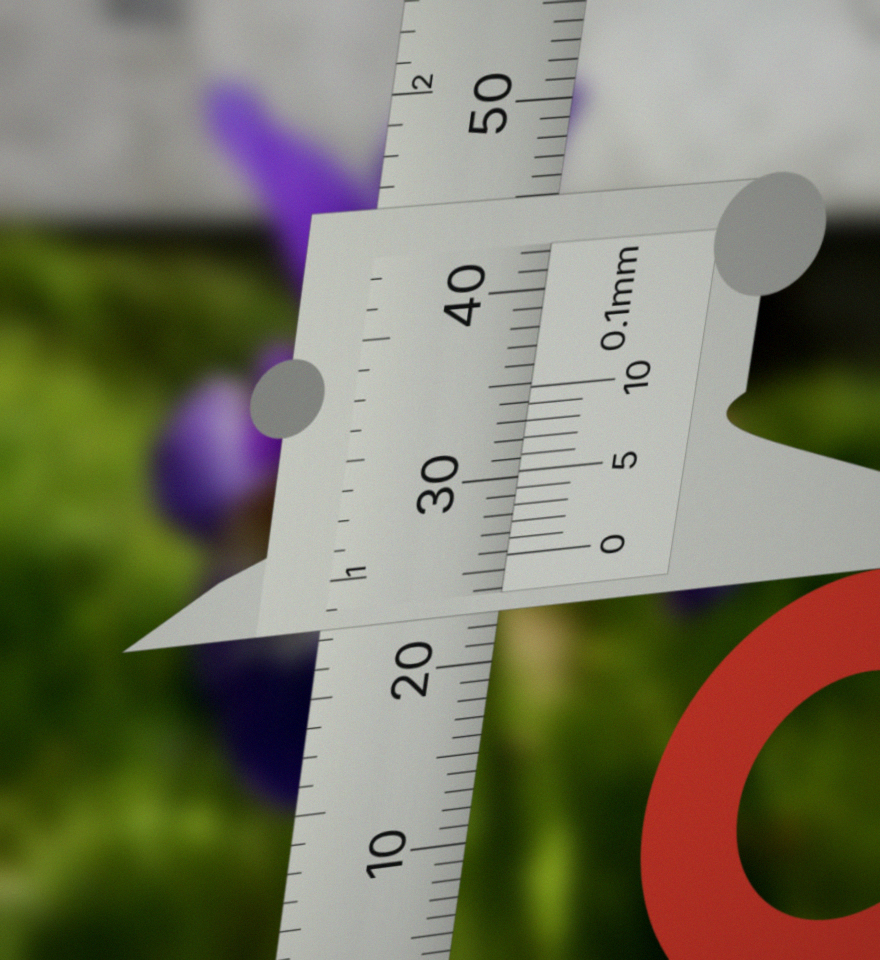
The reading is 25.8 mm
